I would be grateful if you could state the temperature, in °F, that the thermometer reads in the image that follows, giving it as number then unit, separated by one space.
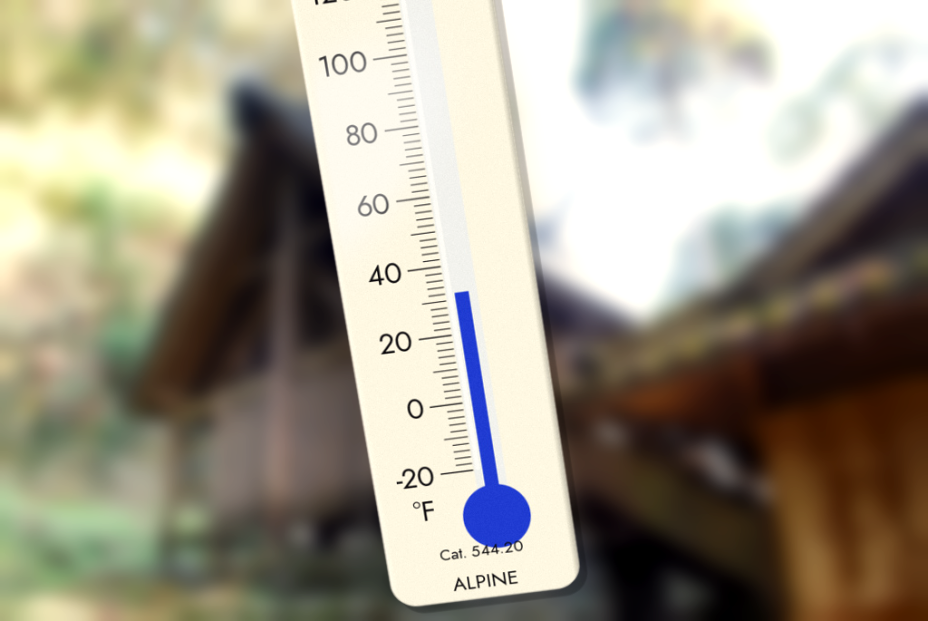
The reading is 32 °F
